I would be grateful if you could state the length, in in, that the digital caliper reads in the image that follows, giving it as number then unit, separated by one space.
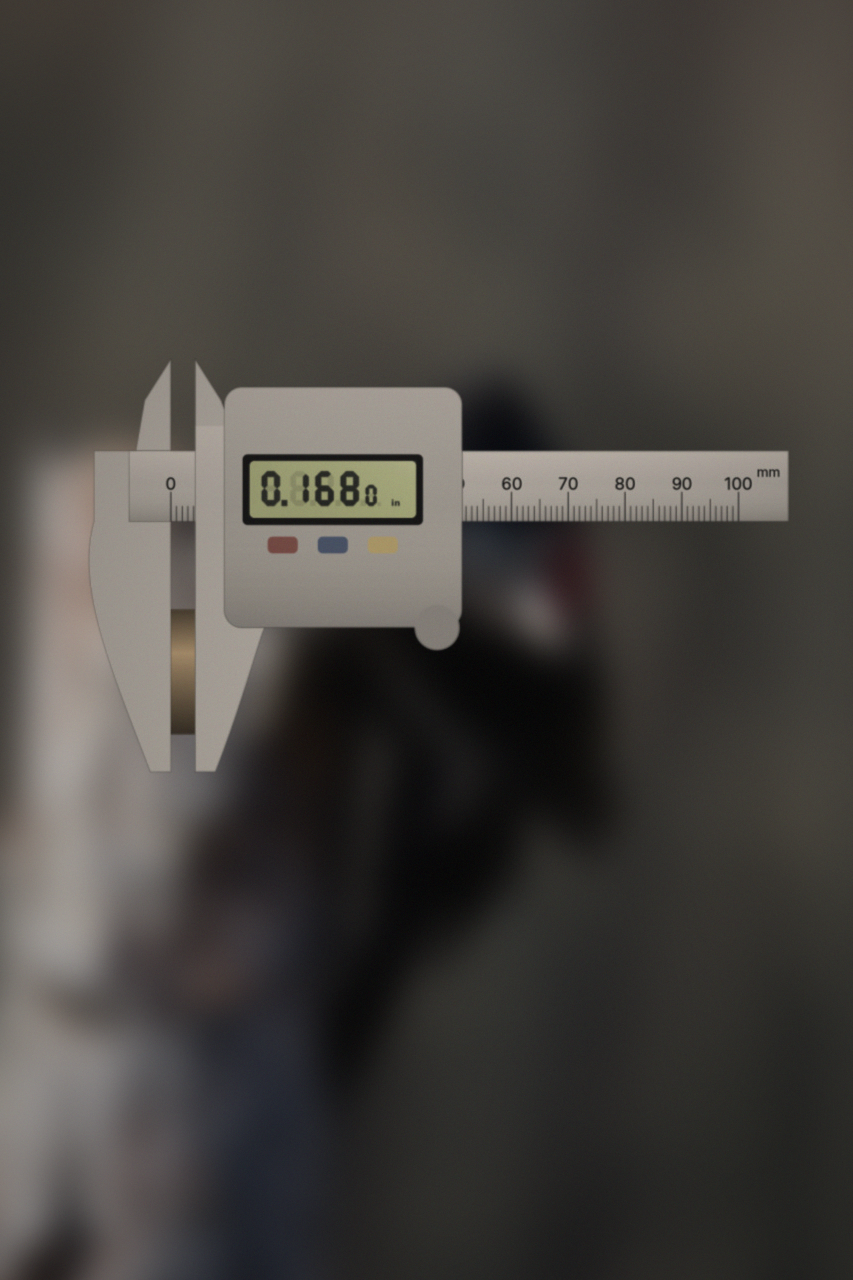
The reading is 0.1680 in
